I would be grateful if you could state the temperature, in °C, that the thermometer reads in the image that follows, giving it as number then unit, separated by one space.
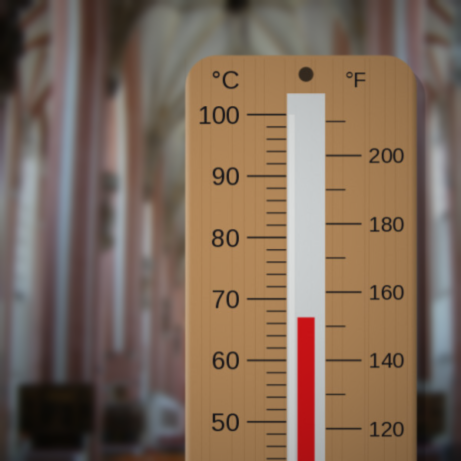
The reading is 67 °C
